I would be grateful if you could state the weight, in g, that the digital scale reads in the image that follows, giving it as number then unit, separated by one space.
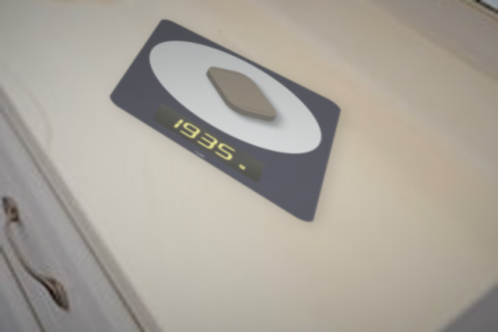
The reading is 1935 g
